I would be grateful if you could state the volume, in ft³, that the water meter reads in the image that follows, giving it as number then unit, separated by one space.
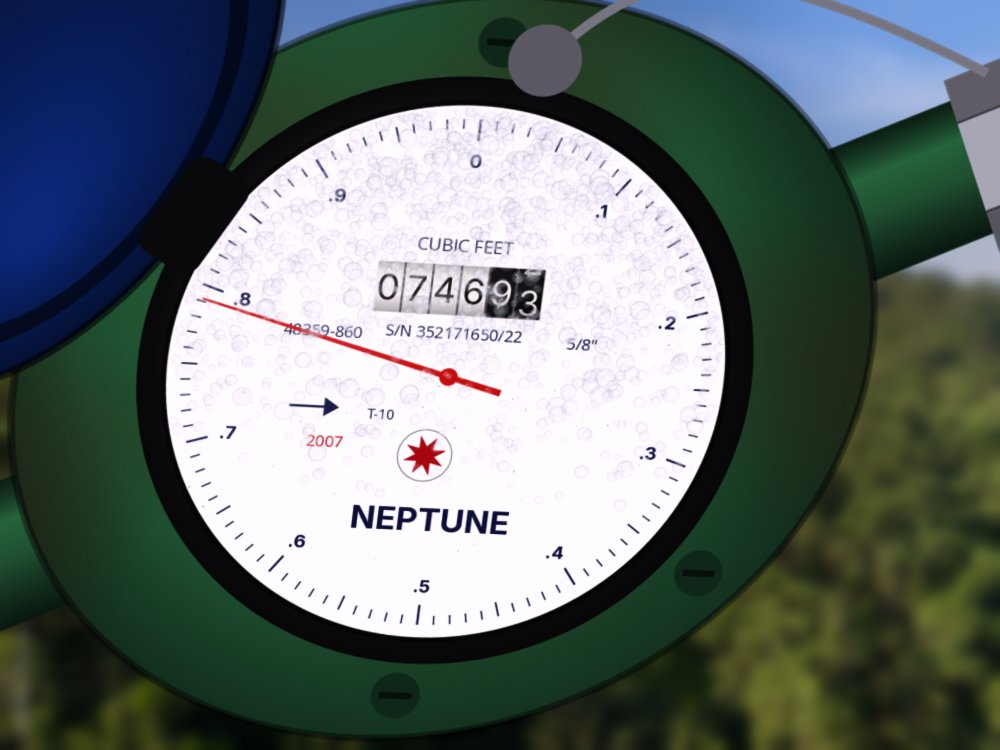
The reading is 74692.79 ft³
